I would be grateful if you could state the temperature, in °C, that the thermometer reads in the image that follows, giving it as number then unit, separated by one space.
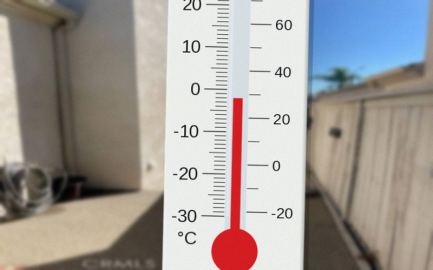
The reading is -2 °C
